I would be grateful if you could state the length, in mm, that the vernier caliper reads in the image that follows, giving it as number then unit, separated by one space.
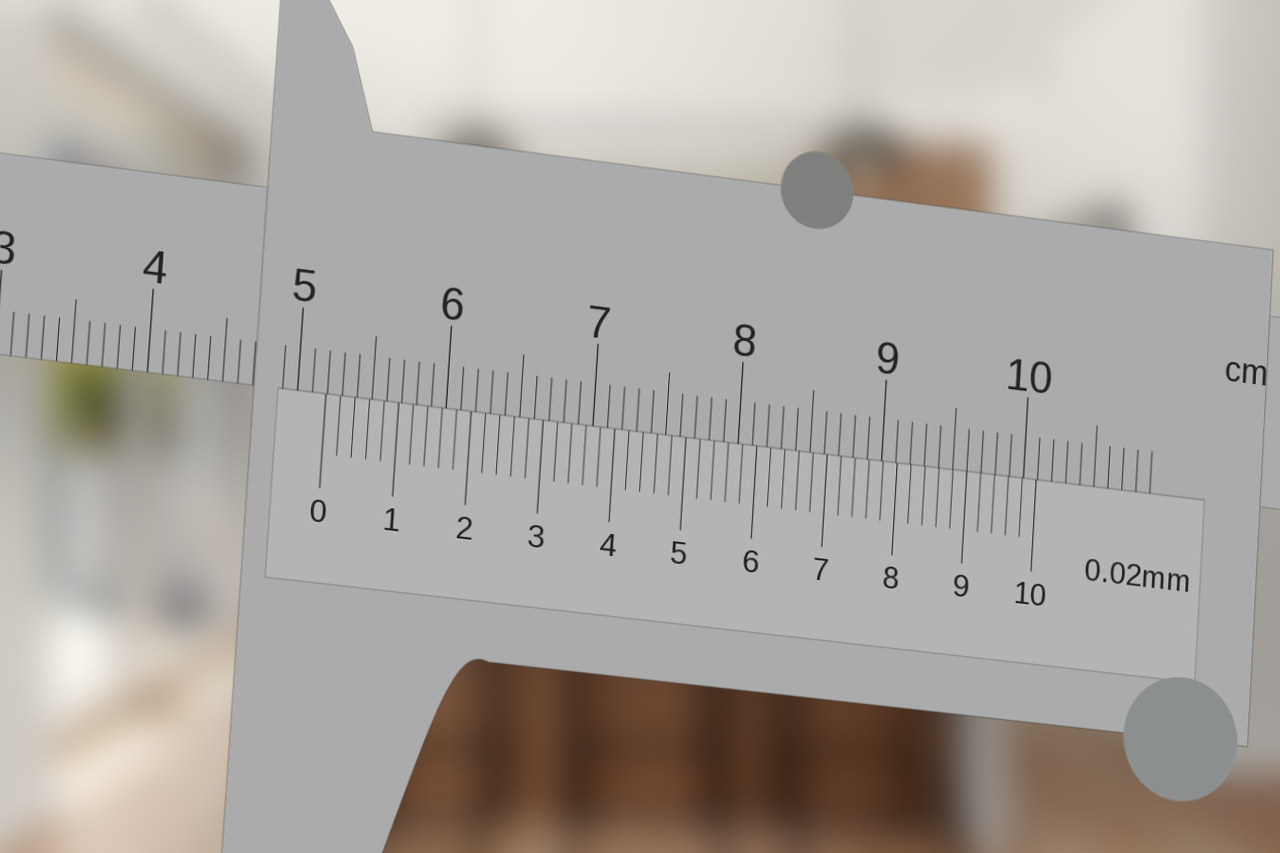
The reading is 51.9 mm
